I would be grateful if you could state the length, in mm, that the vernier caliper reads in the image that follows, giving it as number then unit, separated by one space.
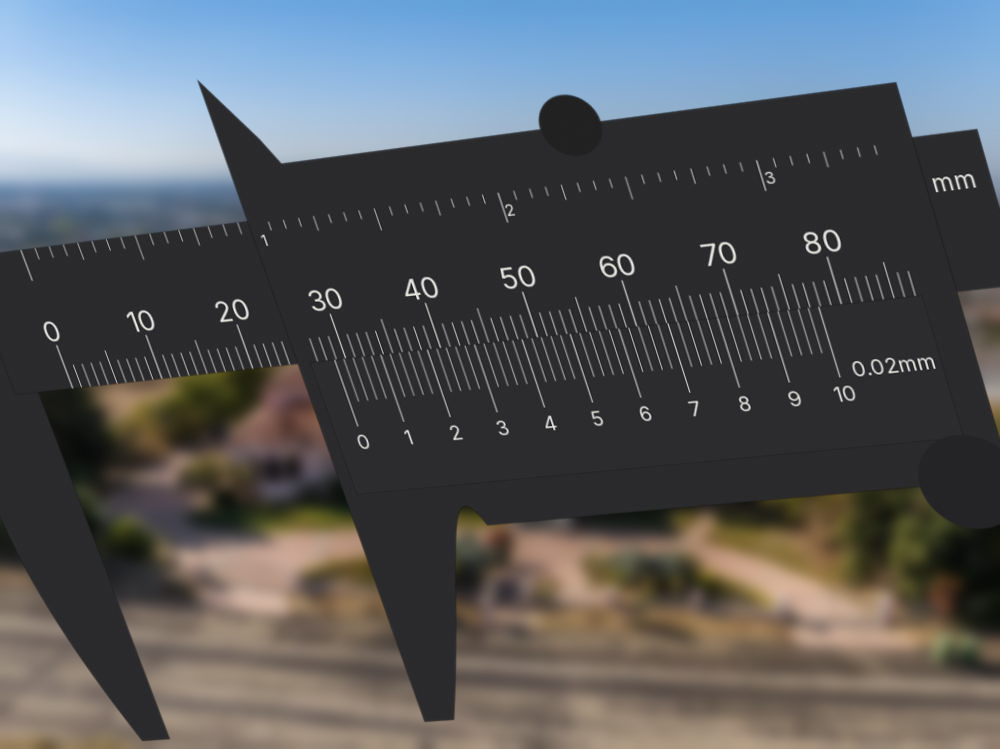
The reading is 28.8 mm
